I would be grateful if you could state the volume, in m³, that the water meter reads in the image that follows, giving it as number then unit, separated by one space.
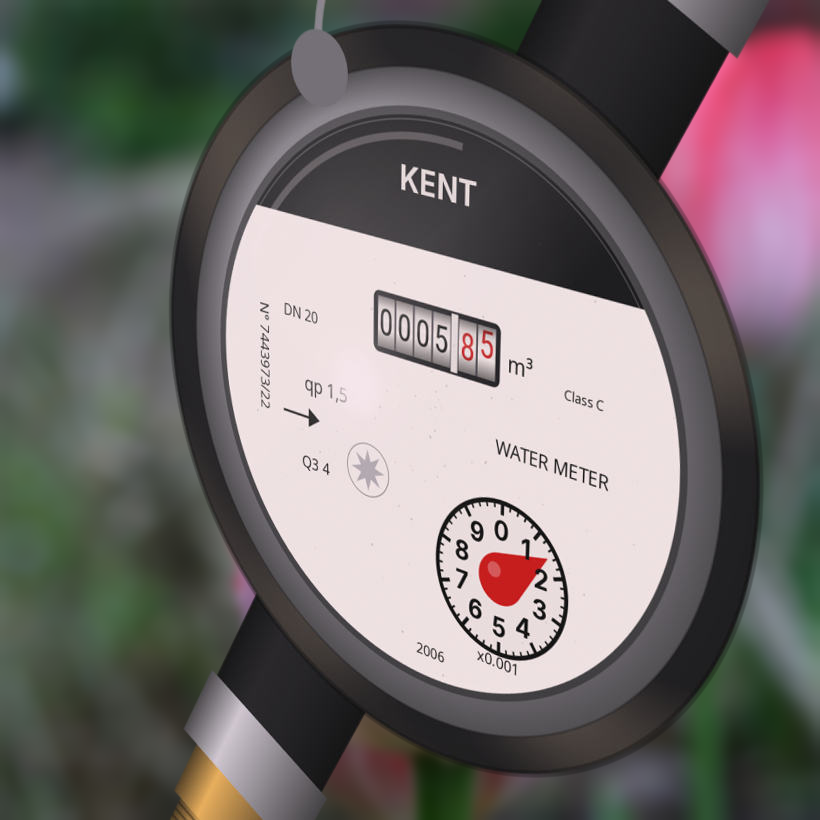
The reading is 5.851 m³
